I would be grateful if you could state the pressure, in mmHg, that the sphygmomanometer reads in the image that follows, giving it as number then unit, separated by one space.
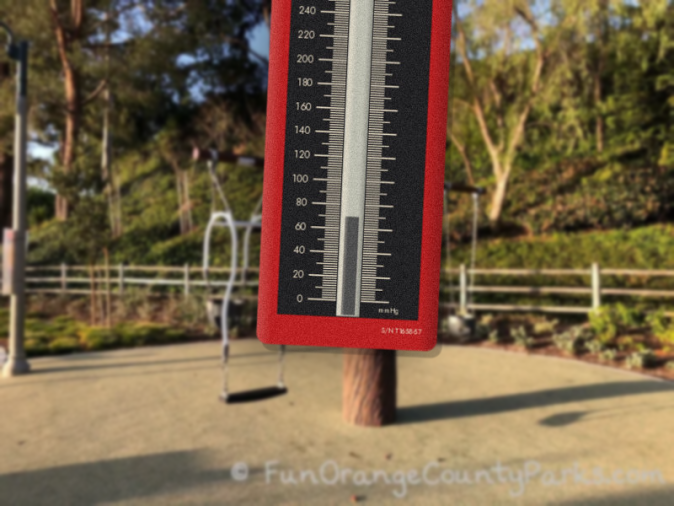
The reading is 70 mmHg
